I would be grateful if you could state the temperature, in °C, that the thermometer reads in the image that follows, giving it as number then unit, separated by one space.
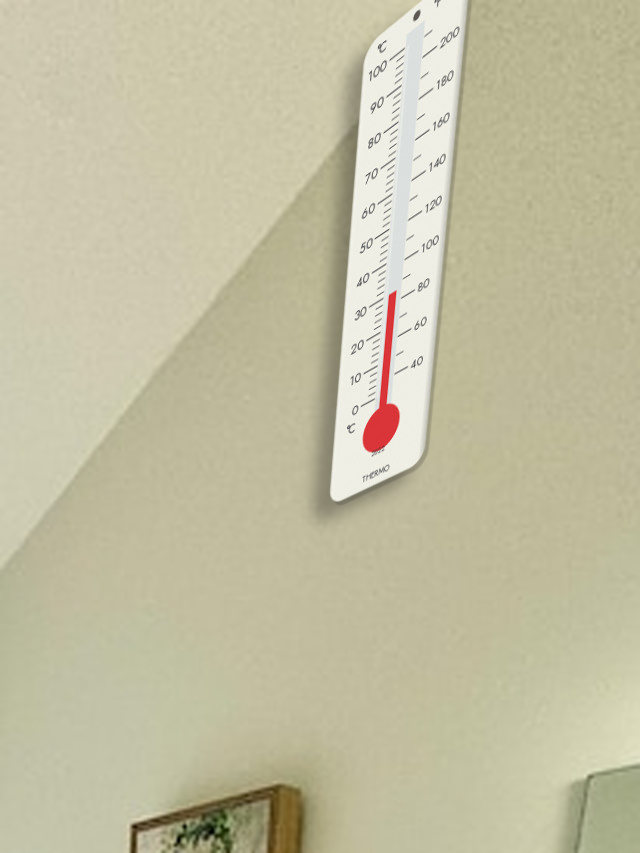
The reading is 30 °C
